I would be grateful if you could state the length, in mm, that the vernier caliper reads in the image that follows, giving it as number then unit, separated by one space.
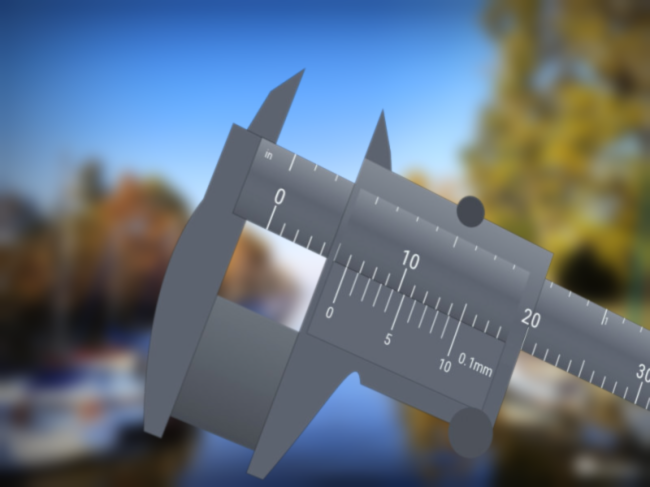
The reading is 6.0 mm
